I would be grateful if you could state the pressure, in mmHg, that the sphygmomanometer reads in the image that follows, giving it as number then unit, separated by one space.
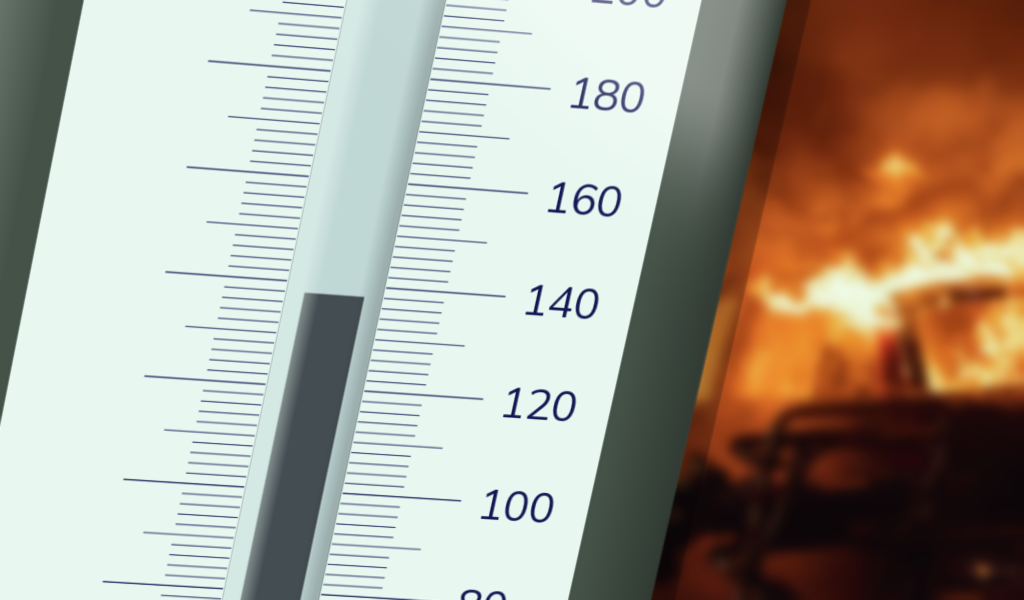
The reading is 138 mmHg
